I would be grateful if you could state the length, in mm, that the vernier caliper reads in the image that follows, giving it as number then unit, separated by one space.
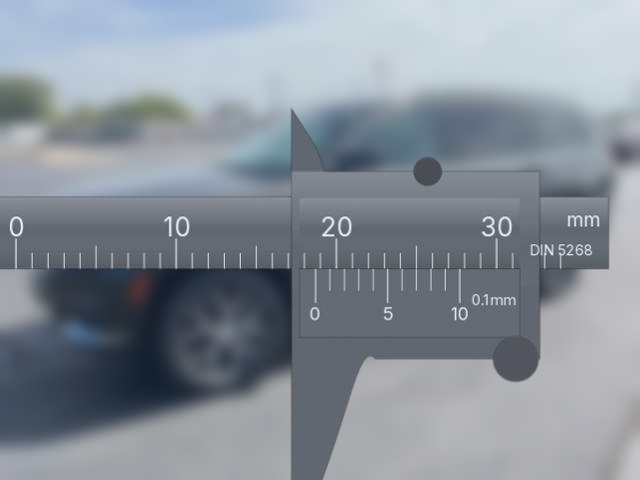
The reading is 18.7 mm
